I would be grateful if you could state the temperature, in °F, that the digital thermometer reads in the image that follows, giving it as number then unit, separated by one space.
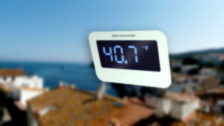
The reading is 40.7 °F
